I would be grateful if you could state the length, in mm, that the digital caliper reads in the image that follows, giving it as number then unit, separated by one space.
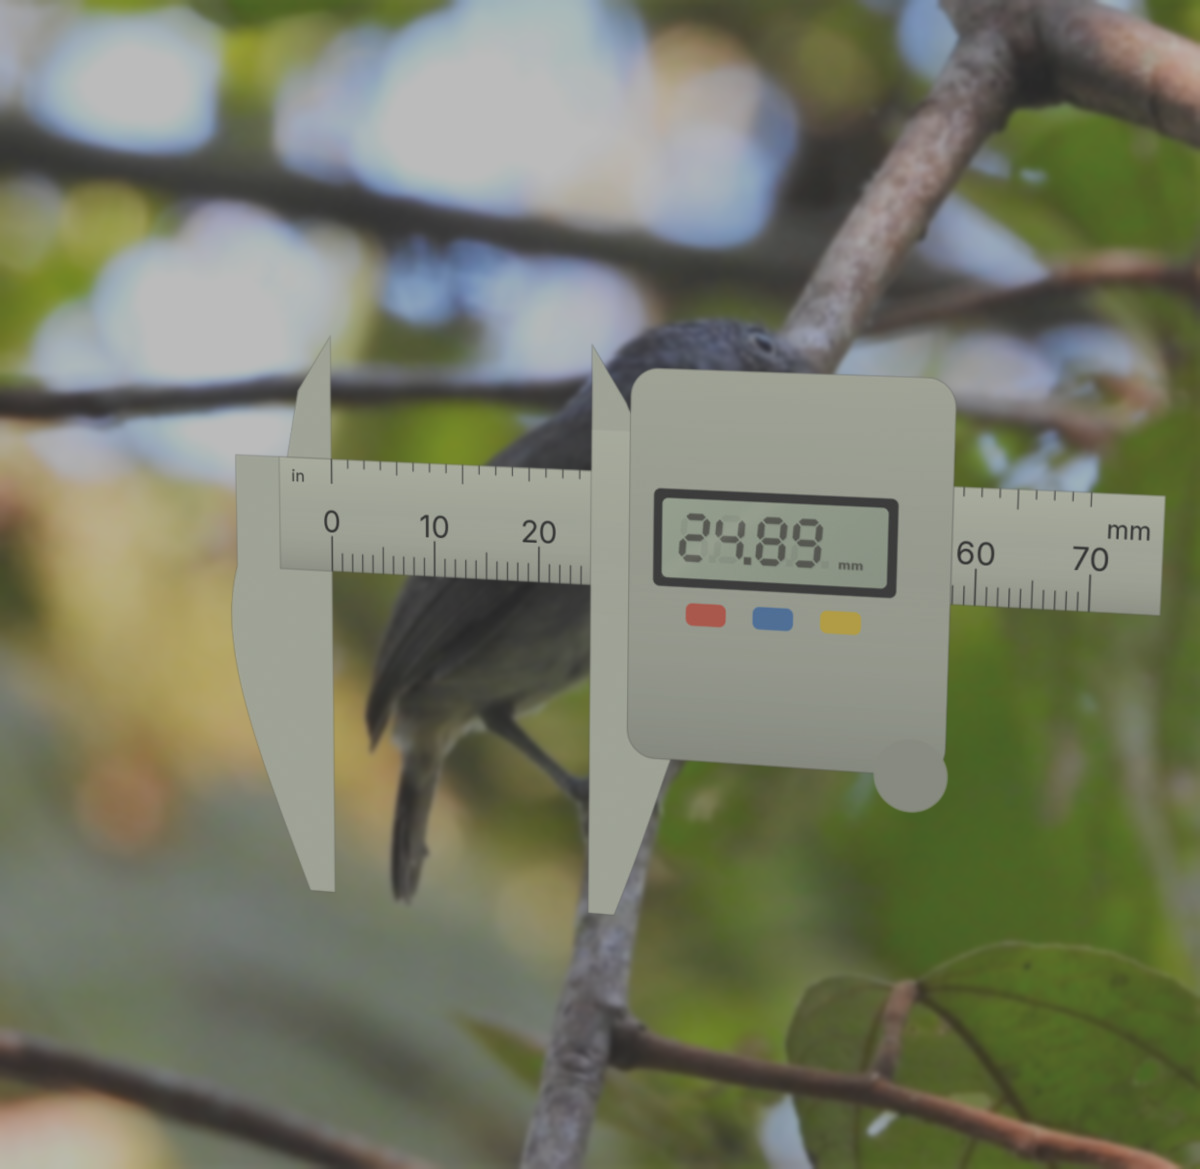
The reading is 24.89 mm
